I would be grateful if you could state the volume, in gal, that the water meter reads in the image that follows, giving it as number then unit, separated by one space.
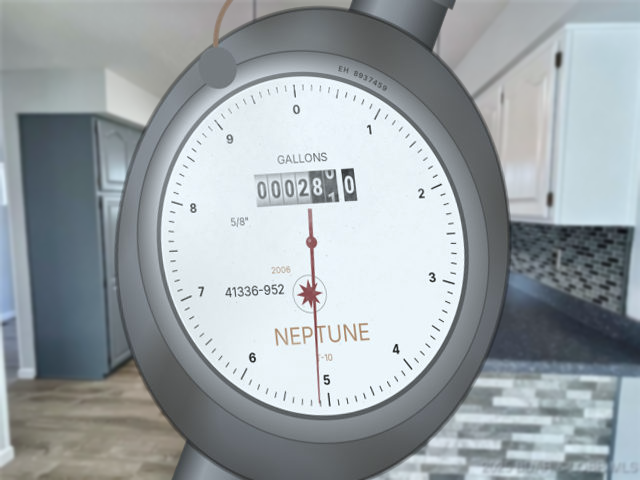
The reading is 2805.1 gal
